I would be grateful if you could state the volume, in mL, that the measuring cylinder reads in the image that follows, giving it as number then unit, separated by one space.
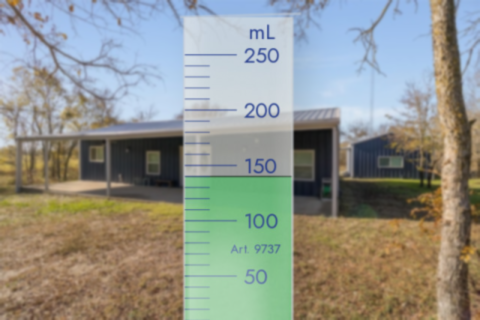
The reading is 140 mL
